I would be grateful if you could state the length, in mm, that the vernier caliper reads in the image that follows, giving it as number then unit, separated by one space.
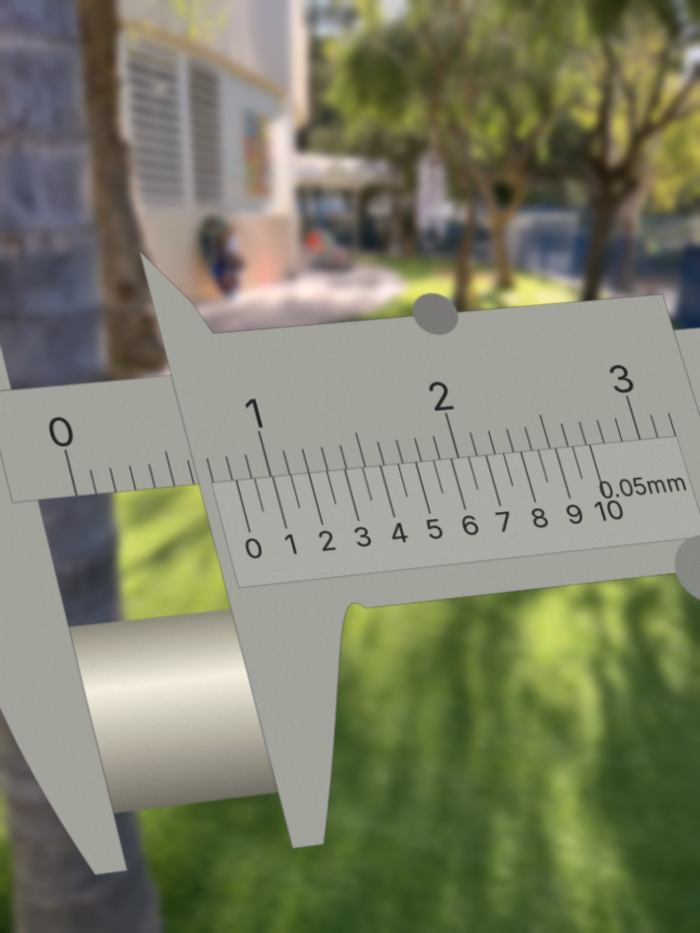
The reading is 8.2 mm
